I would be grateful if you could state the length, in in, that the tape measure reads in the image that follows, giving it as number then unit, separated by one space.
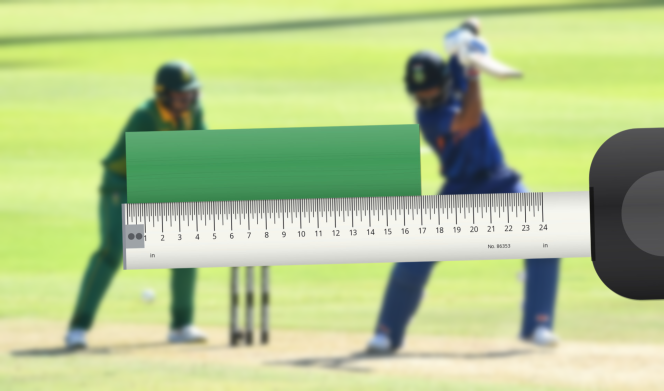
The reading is 17 in
